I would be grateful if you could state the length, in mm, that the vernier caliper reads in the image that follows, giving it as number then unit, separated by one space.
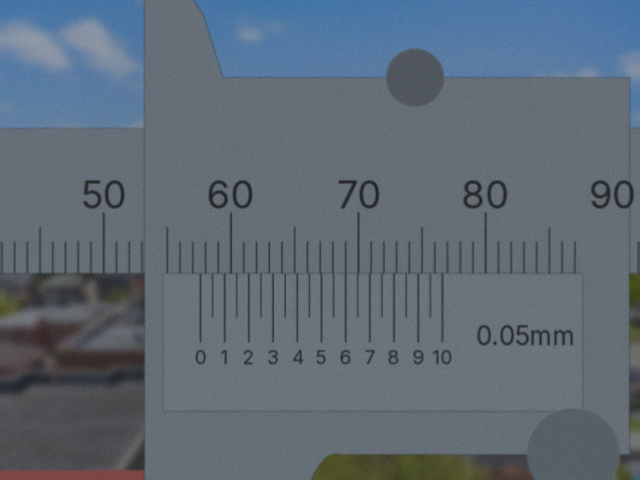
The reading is 57.6 mm
